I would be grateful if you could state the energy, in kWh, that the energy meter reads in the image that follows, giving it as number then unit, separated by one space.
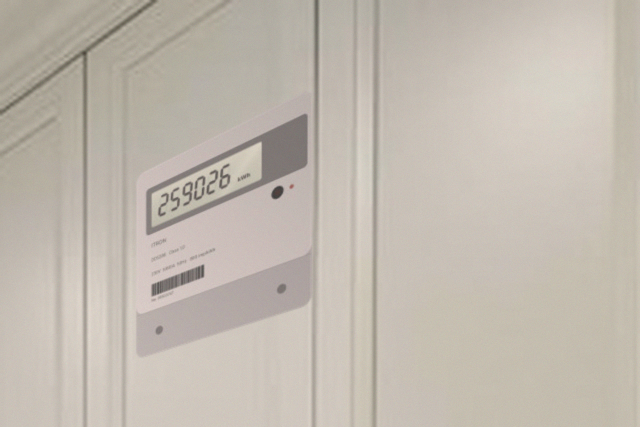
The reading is 259026 kWh
